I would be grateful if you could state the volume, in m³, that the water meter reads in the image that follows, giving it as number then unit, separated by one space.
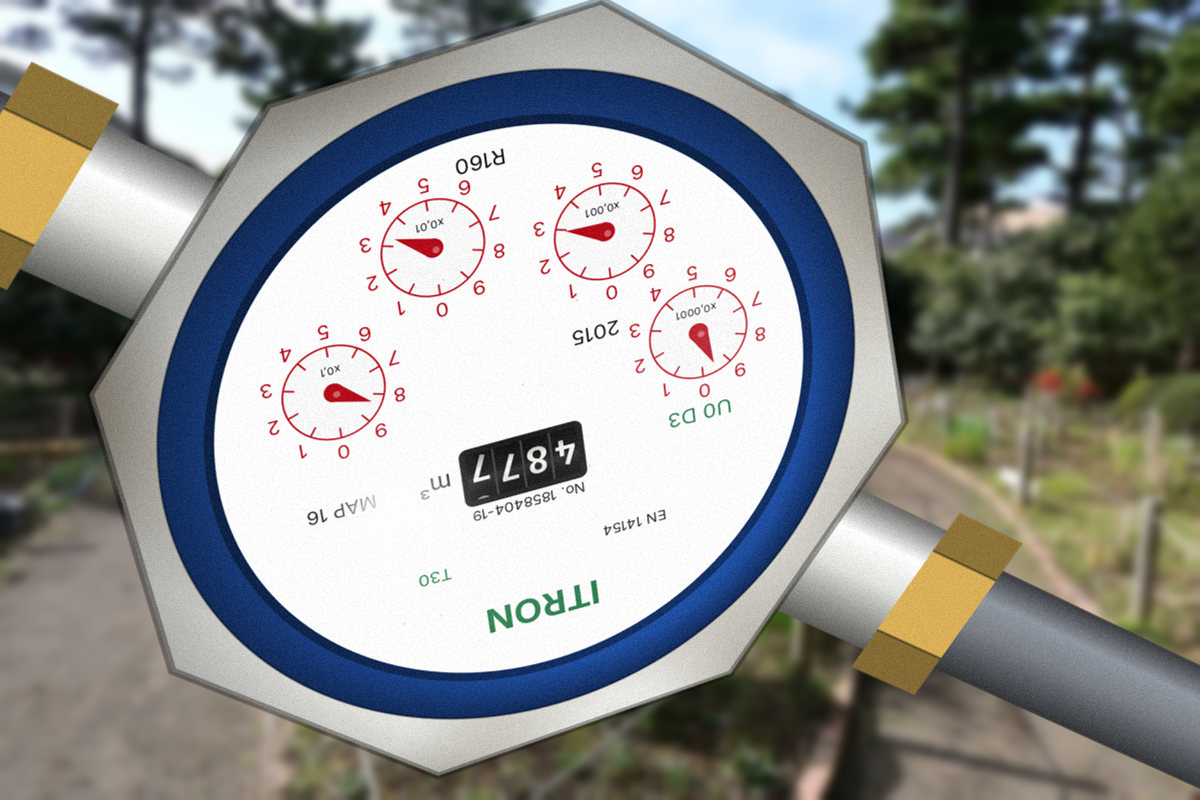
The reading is 4876.8329 m³
